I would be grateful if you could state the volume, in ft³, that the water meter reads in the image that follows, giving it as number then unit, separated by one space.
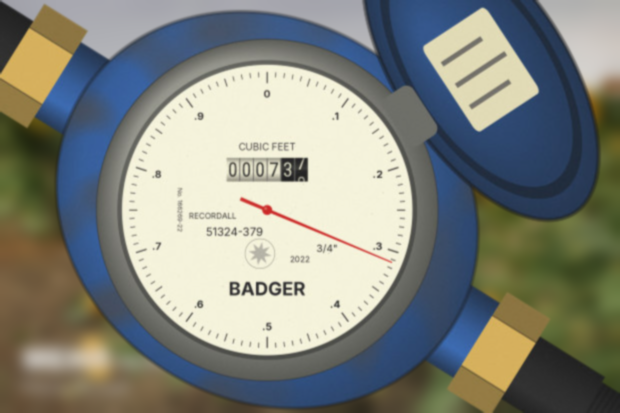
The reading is 737.31 ft³
